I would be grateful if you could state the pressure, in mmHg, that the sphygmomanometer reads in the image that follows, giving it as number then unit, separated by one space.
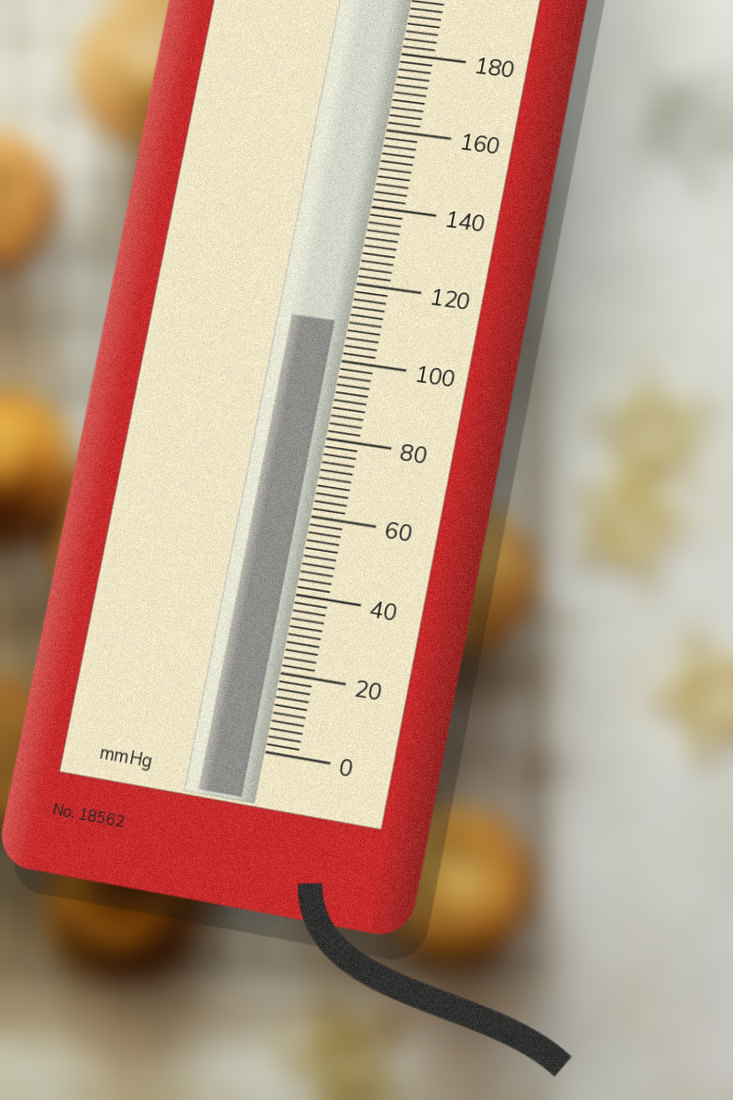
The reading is 110 mmHg
